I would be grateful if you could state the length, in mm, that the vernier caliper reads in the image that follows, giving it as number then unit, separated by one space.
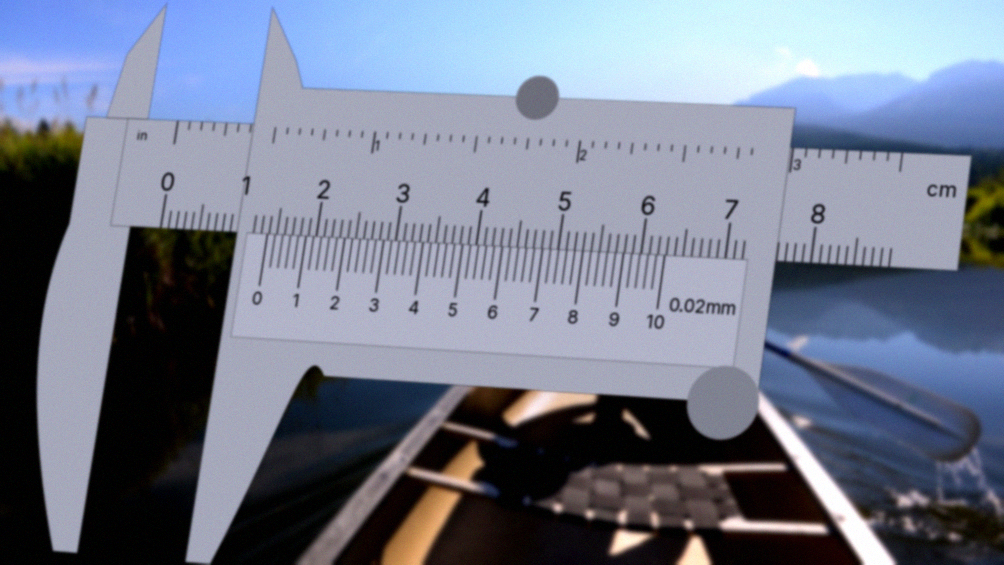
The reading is 13.8 mm
